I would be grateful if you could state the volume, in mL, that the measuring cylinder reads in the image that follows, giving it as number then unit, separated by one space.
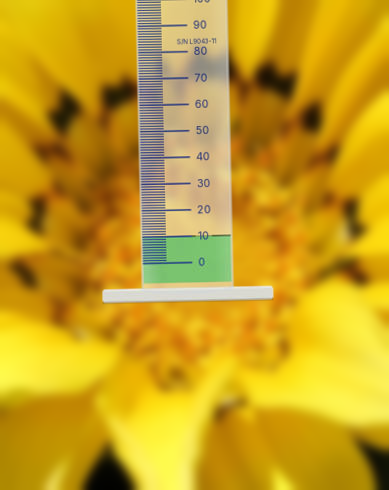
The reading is 10 mL
